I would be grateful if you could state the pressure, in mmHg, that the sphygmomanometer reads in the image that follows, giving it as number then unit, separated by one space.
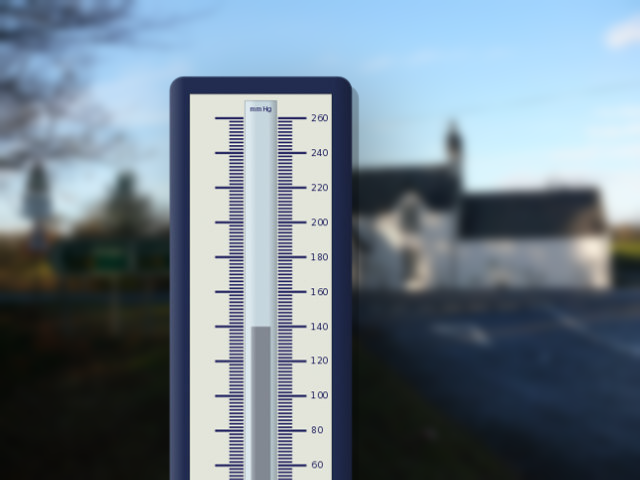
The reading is 140 mmHg
